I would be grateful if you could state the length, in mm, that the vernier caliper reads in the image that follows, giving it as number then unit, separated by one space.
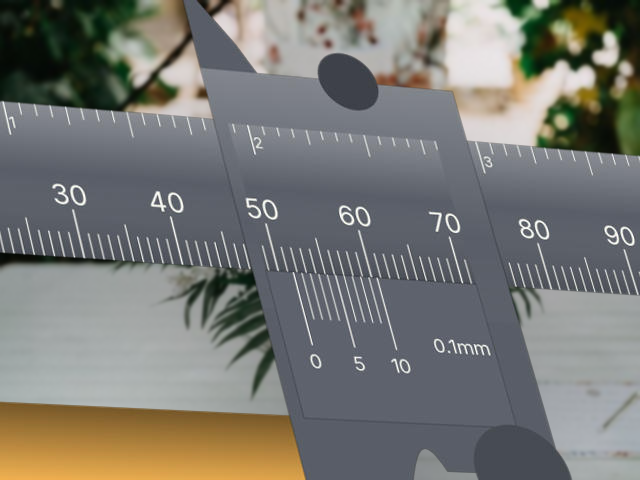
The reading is 51.6 mm
